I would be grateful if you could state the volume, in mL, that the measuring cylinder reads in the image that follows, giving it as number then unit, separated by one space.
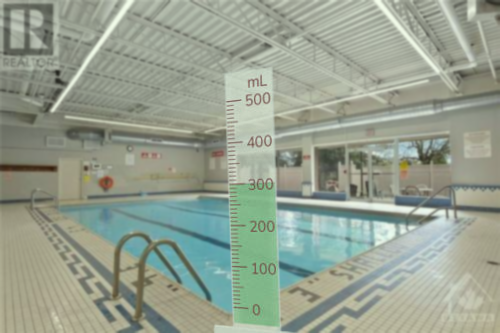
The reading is 300 mL
